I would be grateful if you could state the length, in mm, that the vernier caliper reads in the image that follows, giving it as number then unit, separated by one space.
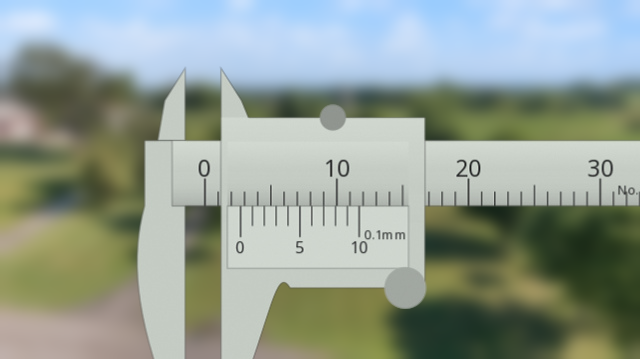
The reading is 2.7 mm
